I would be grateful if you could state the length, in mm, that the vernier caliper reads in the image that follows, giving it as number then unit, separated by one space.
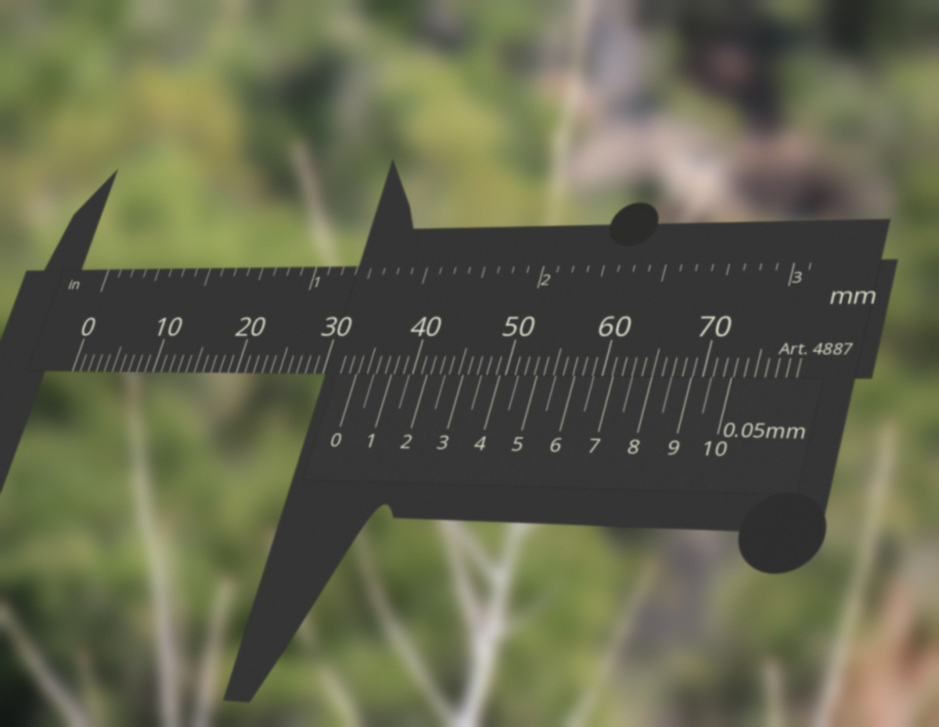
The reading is 33.8 mm
